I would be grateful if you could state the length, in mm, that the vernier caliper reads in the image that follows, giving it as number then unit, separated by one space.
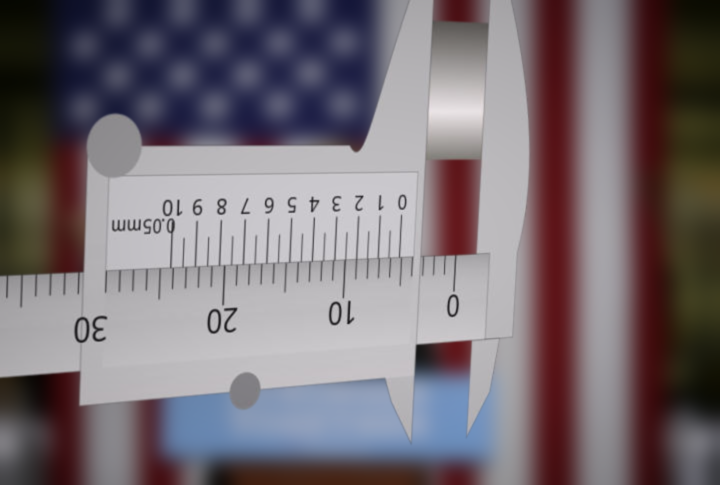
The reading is 5.2 mm
